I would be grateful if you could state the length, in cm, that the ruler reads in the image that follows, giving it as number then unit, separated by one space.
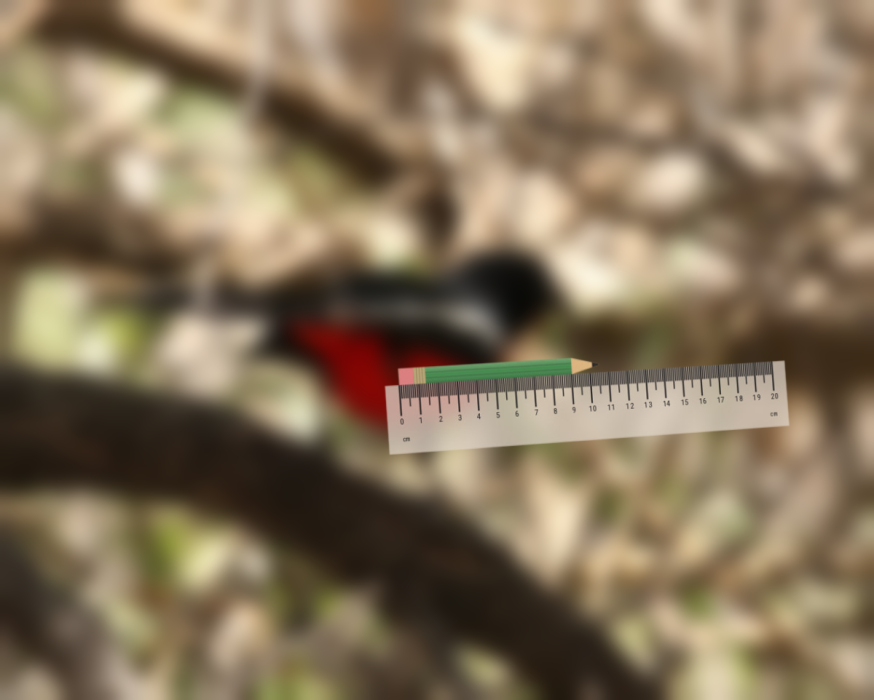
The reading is 10.5 cm
